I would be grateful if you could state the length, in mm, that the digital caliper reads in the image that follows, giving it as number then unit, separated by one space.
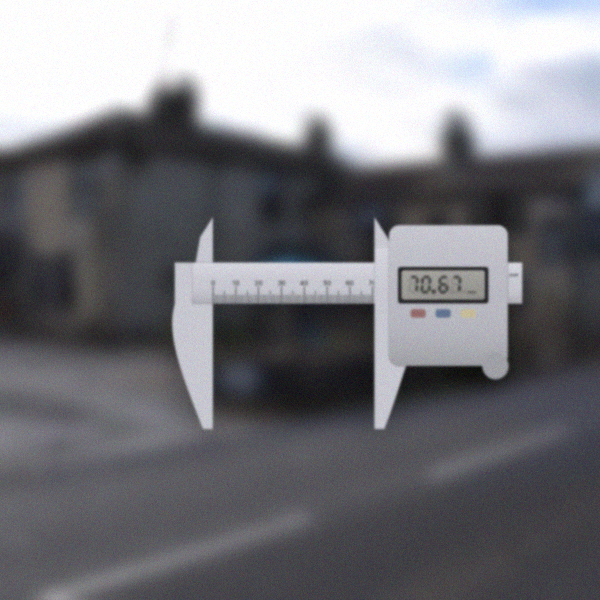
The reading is 70.67 mm
